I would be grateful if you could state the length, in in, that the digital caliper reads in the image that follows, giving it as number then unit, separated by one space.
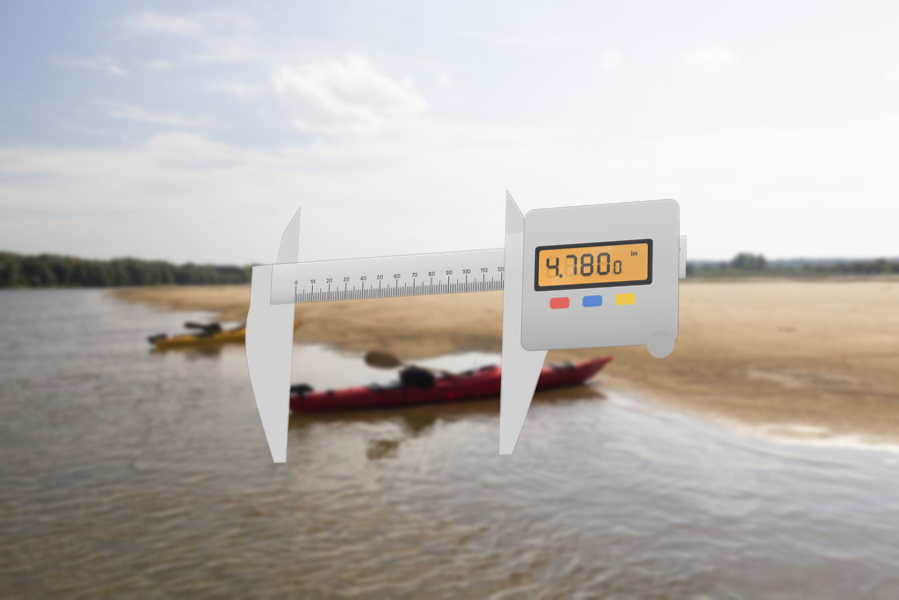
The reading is 4.7800 in
